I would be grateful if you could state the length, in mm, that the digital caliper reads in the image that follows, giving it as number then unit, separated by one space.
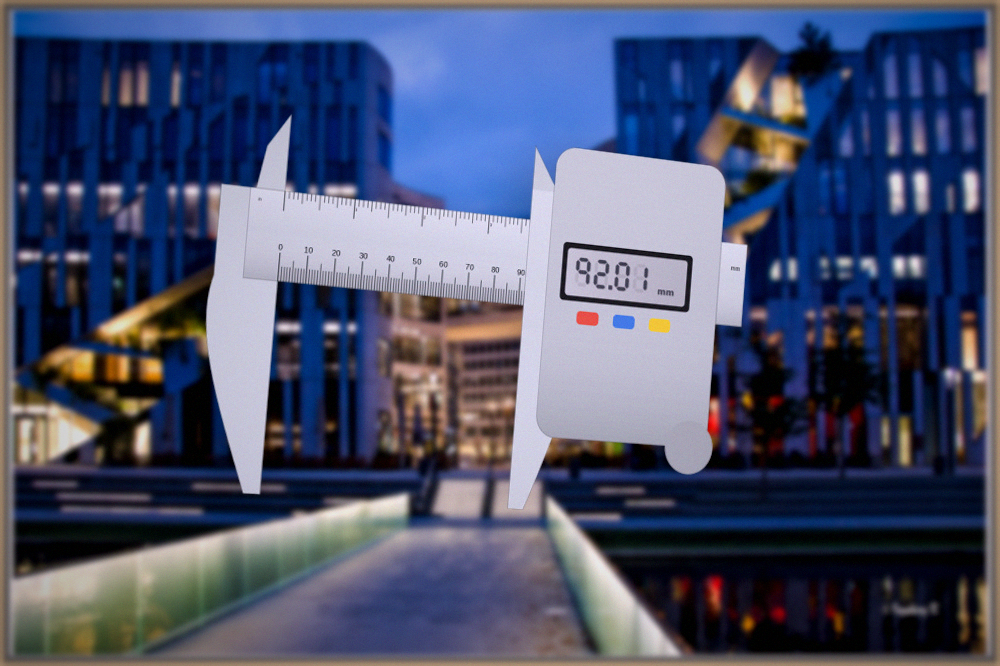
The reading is 92.01 mm
